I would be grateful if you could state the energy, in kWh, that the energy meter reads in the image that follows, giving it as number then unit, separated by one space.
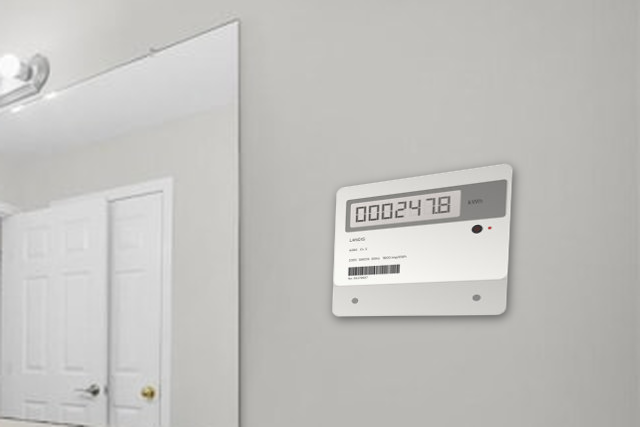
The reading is 247.8 kWh
